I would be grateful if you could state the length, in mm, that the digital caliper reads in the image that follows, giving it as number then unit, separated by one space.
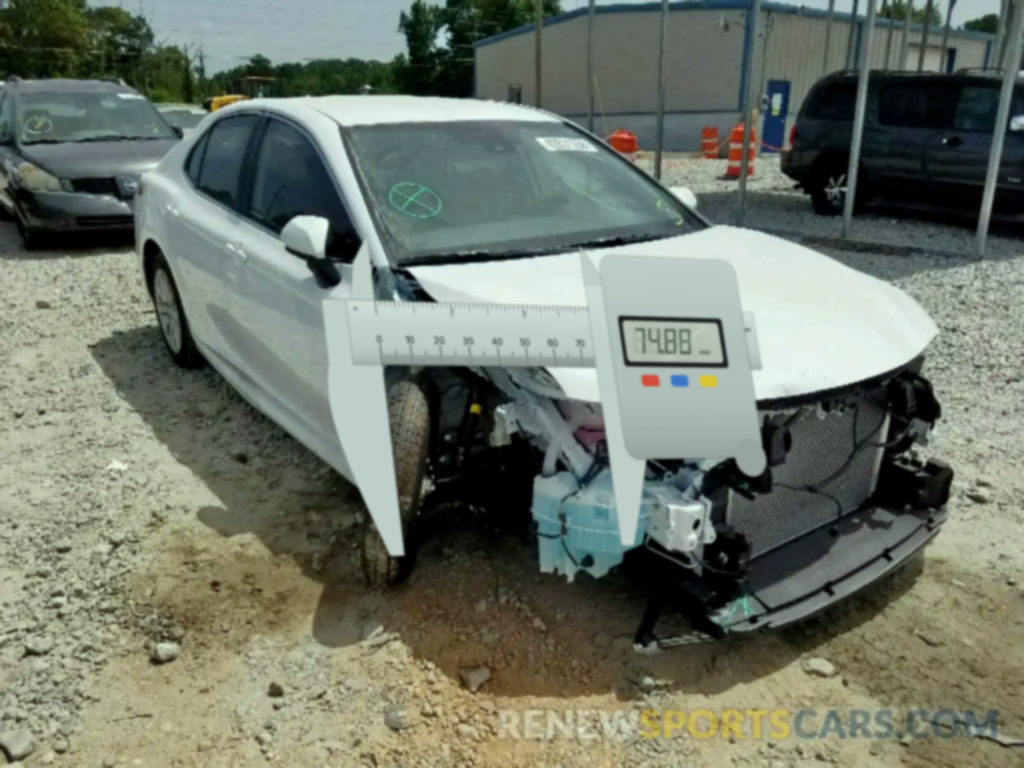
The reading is 74.88 mm
